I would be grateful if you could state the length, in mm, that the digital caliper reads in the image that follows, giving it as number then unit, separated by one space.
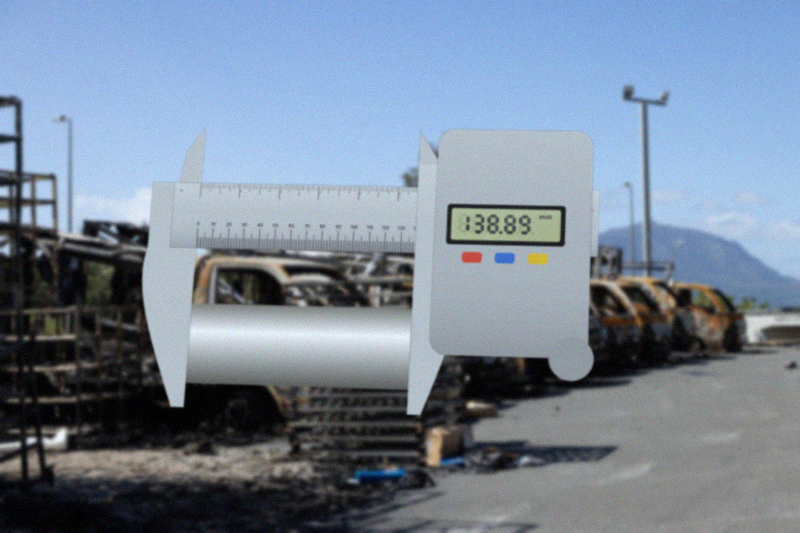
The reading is 138.89 mm
